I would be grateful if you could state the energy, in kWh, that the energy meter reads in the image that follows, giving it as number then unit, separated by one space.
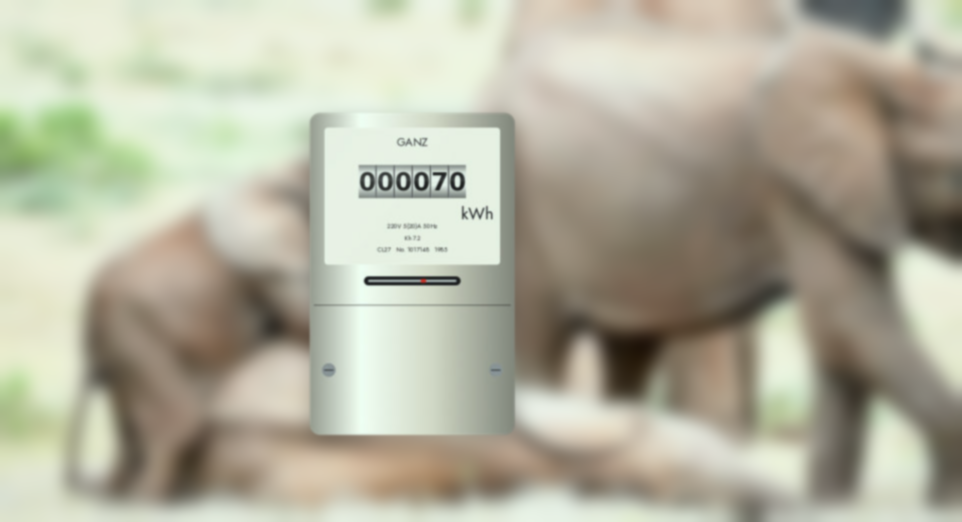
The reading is 70 kWh
